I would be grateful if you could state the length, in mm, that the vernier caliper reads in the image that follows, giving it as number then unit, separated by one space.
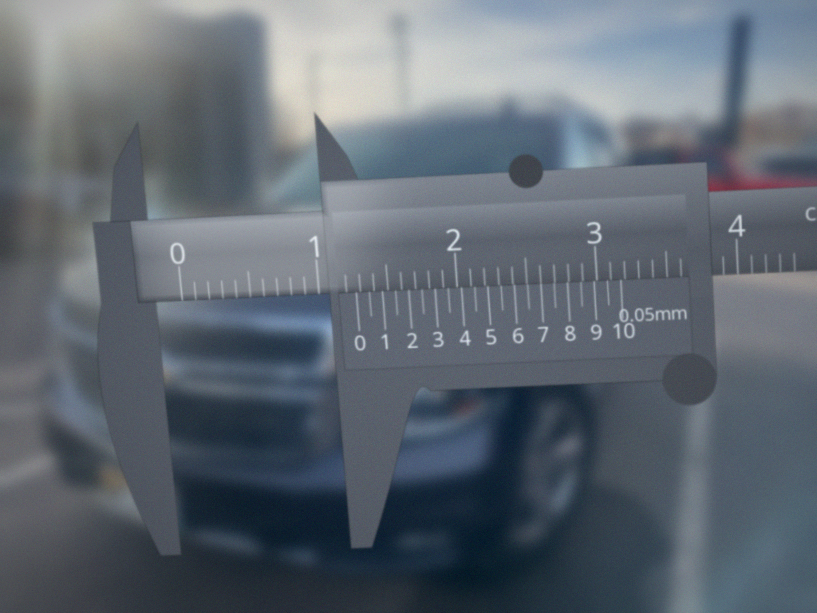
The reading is 12.7 mm
